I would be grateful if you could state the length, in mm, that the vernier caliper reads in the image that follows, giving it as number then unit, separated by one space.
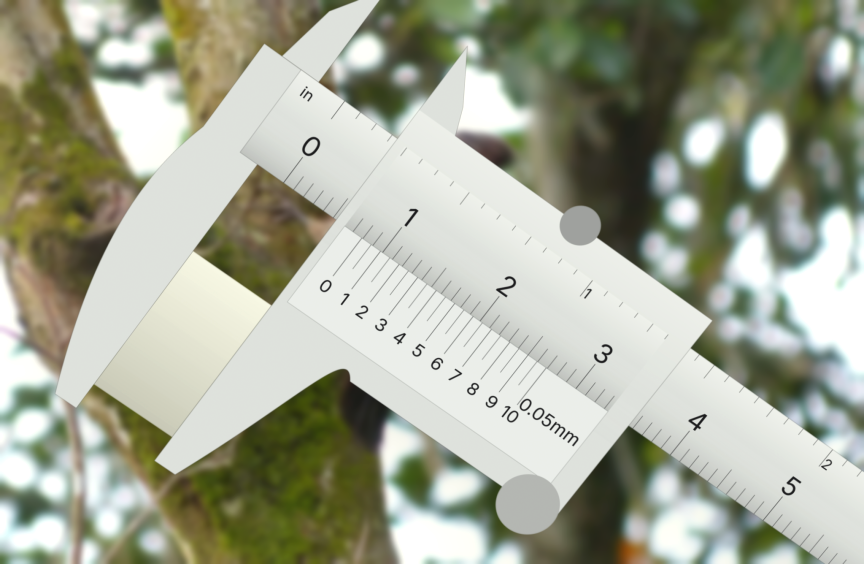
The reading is 7.9 mm
